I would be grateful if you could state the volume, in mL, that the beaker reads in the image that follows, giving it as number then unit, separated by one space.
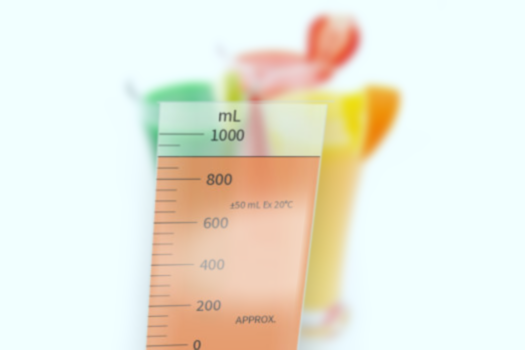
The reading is 900 mL
